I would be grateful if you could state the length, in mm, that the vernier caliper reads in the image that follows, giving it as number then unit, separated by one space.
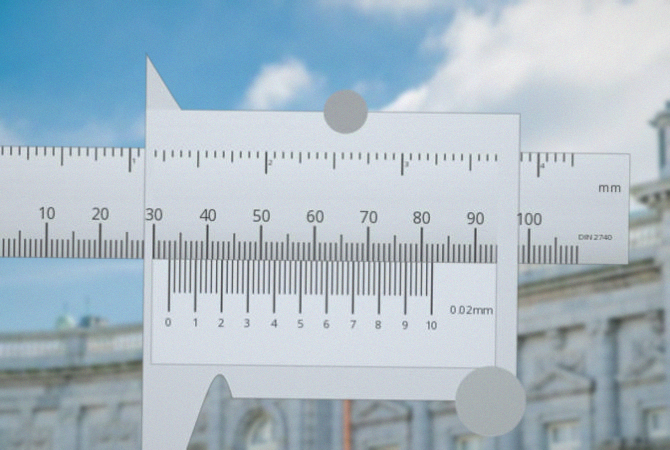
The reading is 33.0 mm
